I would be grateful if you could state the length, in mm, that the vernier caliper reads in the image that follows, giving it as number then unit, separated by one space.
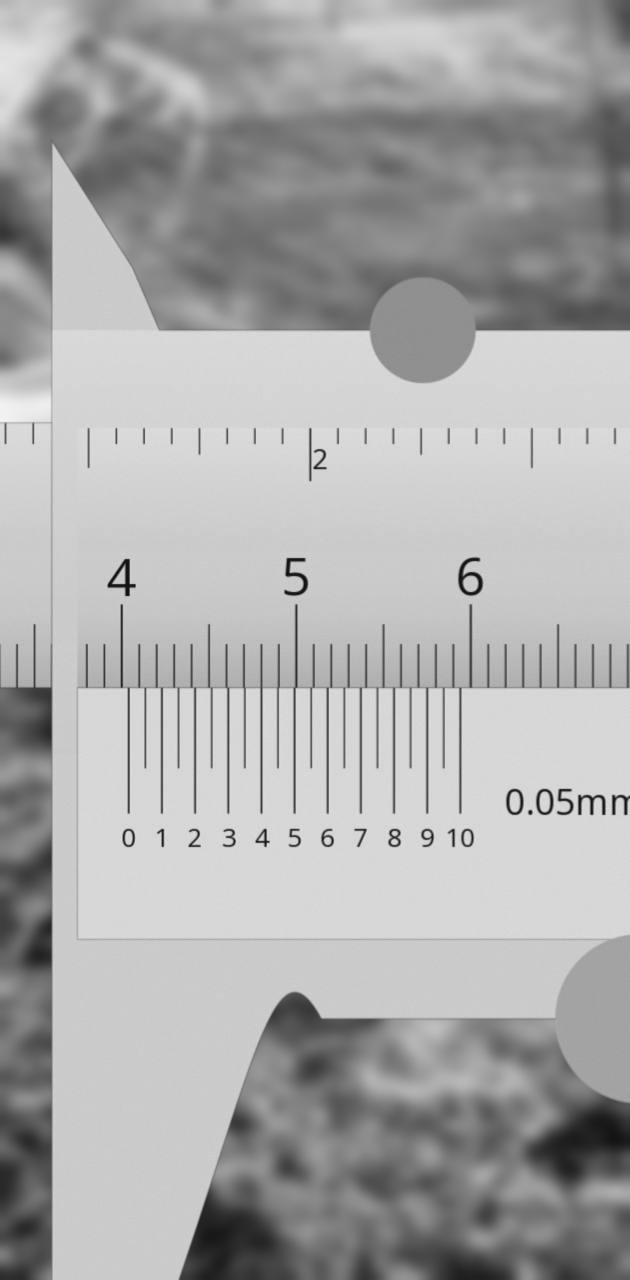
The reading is 40.4 mm
